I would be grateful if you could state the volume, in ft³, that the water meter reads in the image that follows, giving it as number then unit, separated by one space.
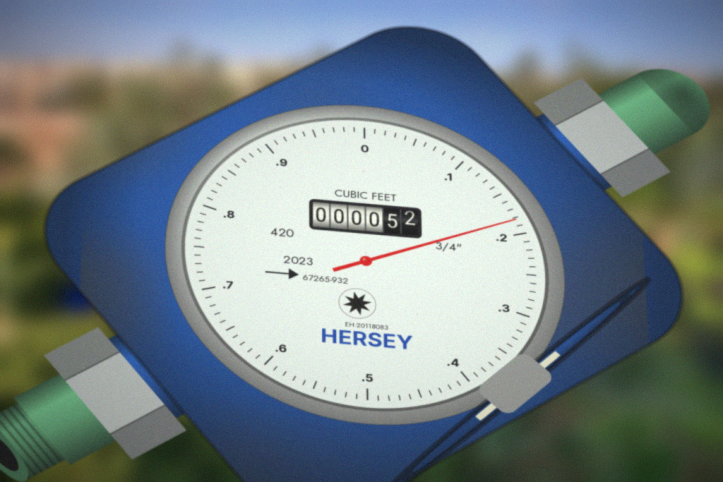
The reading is 52.18 ft³
